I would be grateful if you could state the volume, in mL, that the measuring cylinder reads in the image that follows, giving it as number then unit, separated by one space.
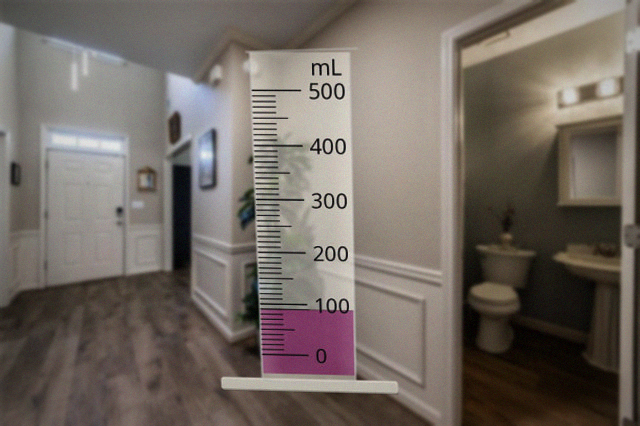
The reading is 90 mL
